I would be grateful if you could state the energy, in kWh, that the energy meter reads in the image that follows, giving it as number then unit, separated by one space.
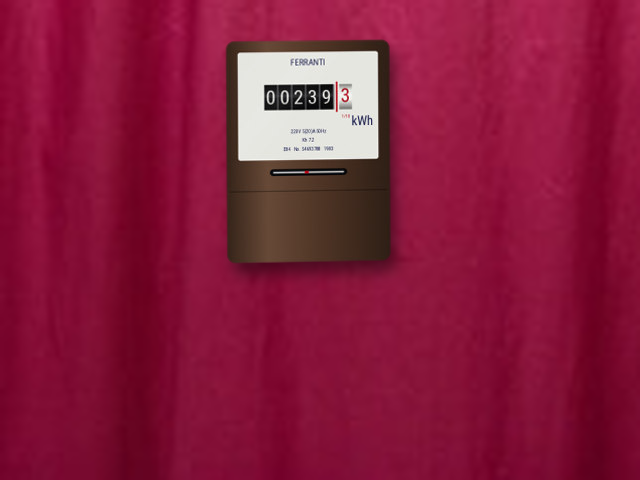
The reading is 239.3 kWh
